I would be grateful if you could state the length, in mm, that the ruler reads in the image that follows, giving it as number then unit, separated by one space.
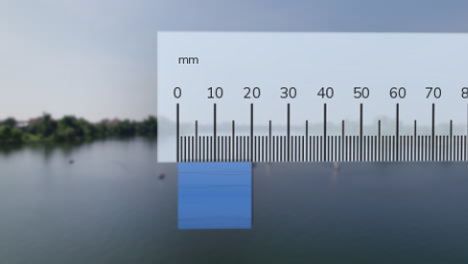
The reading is 20 mm
